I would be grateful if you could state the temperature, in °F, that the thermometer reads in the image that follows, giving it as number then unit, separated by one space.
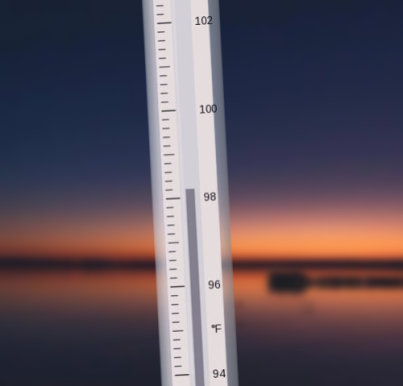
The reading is 98.2 °F
